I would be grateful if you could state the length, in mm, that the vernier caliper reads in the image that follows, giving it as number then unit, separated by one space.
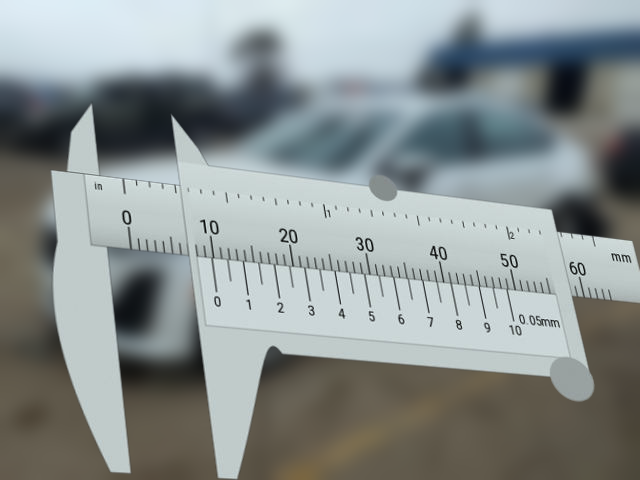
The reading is 9.8 mm
